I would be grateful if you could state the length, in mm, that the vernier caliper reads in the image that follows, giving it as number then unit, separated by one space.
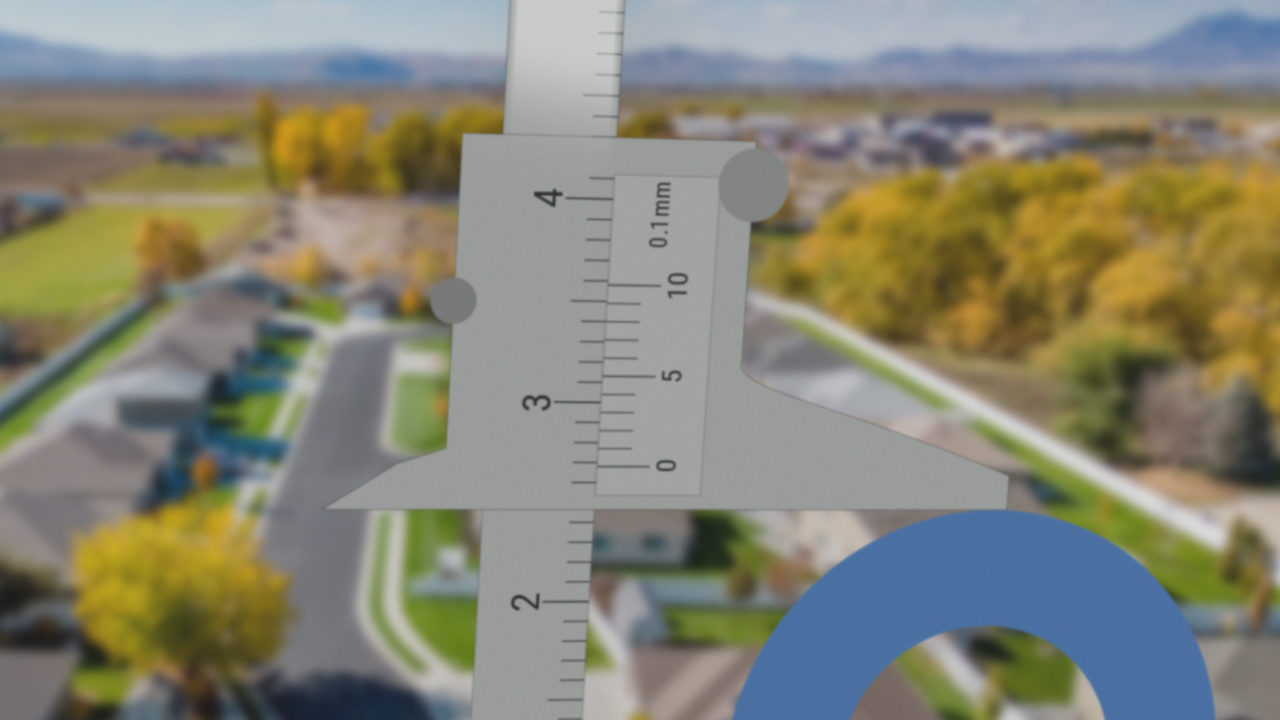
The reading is 26.8 mm
